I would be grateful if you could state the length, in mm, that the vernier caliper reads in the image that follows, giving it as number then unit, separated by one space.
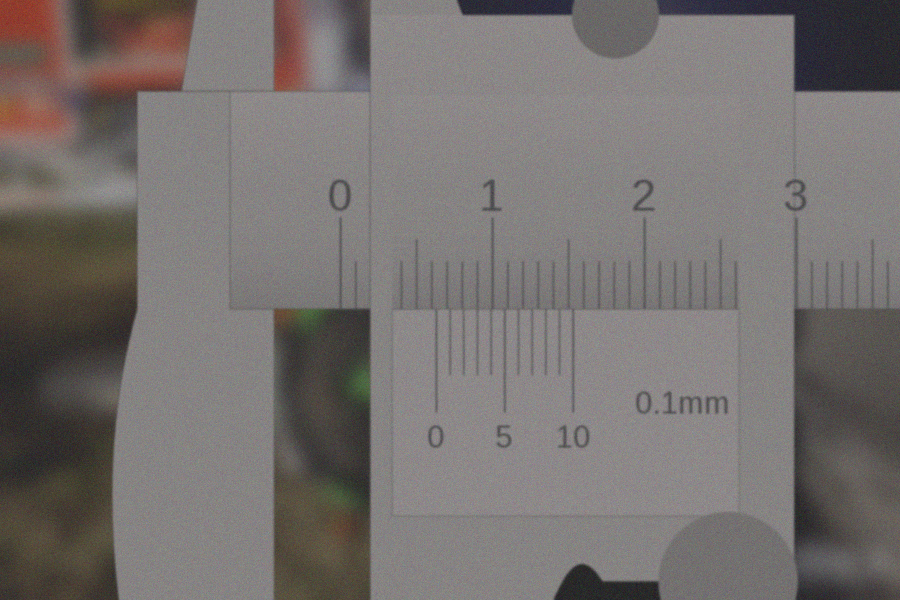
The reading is 6.3 mm
